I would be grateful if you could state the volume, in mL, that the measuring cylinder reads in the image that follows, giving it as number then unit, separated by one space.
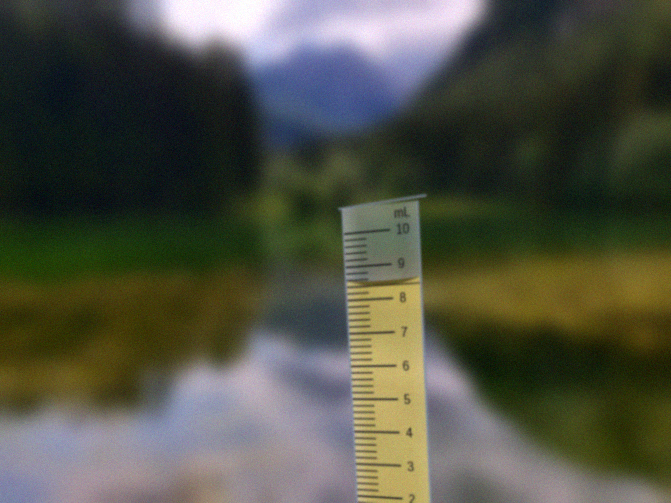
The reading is 8.4 mL
